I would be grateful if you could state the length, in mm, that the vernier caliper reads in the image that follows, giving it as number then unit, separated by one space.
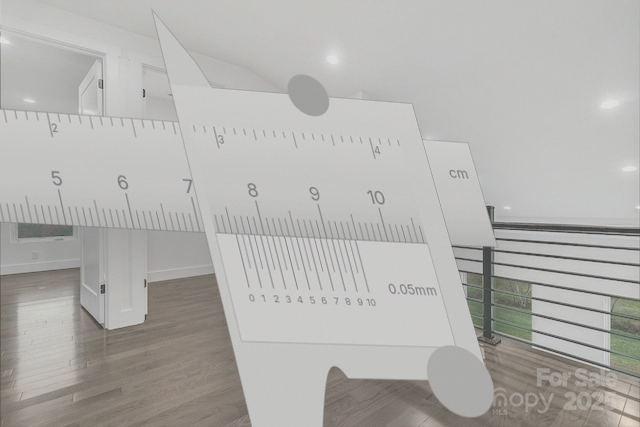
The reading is 75.6 mm
